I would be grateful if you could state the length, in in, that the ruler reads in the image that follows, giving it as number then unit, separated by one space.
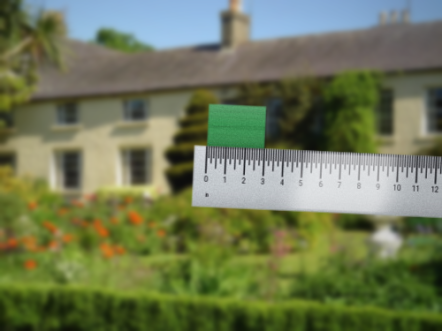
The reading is 3 in
